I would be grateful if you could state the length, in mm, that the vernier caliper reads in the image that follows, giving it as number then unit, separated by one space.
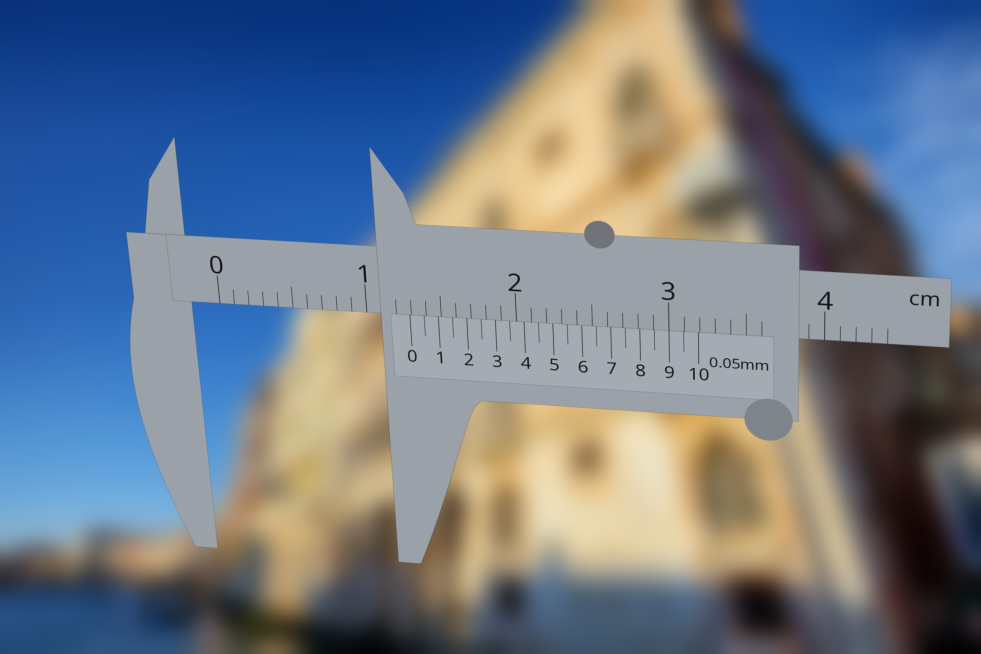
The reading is 12.9 mm
